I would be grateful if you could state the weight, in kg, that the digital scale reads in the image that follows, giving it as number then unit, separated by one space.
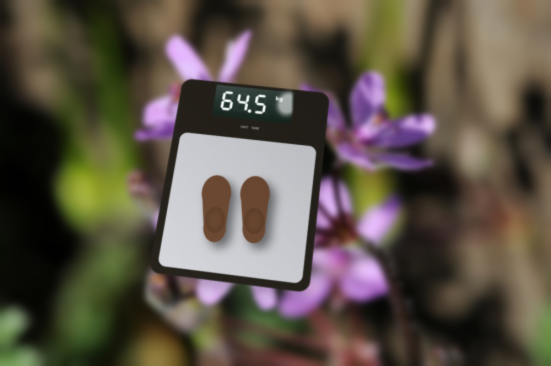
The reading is 64.5 kg
